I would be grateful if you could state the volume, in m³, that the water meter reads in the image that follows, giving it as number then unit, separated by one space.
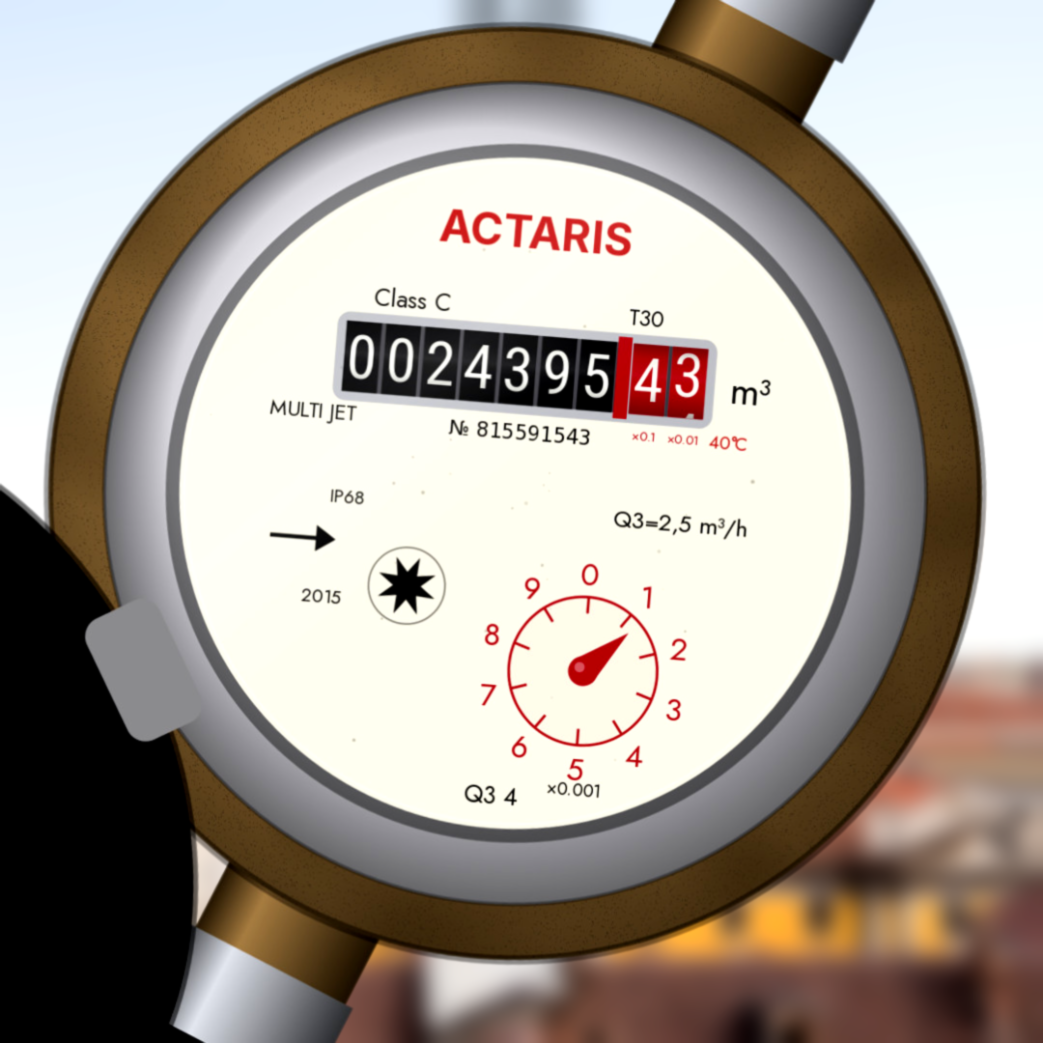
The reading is 24395.431 m³
